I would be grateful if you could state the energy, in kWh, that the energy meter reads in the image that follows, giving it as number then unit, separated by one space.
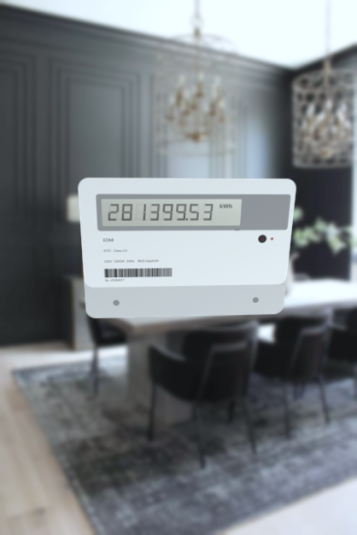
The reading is 281399.53 kWh
